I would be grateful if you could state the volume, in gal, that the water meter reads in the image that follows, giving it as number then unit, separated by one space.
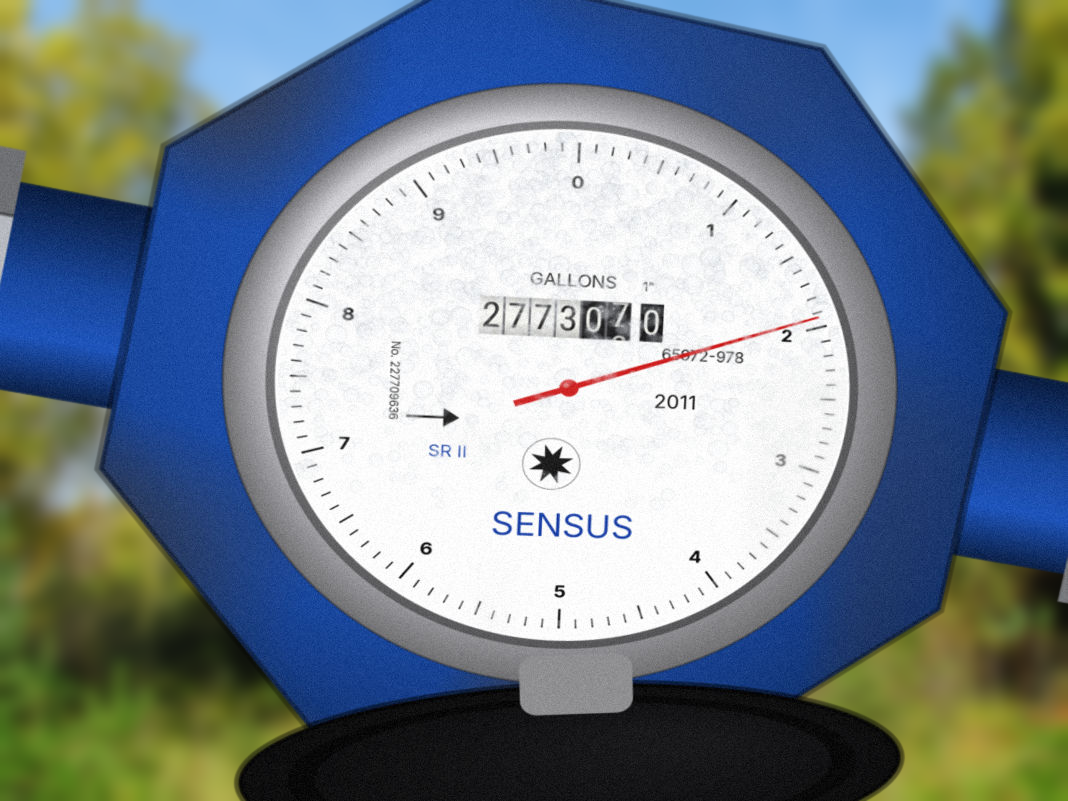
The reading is 2773071.9 gal
